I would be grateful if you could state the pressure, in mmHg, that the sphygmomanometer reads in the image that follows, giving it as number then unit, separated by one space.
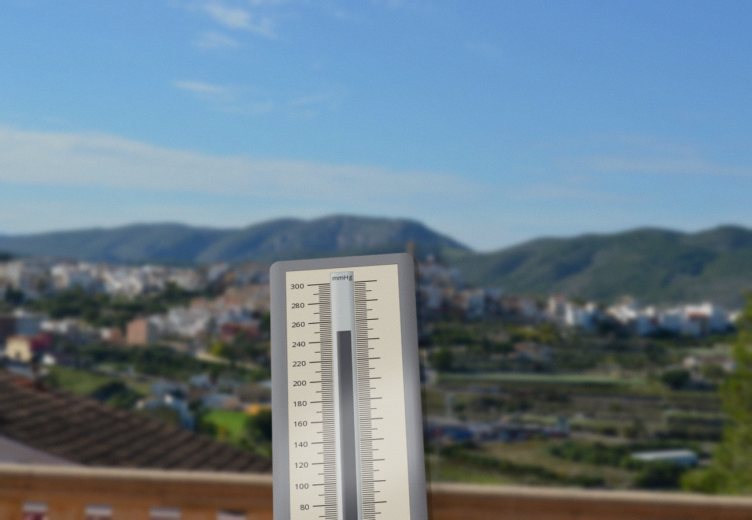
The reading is 250 mmHg
